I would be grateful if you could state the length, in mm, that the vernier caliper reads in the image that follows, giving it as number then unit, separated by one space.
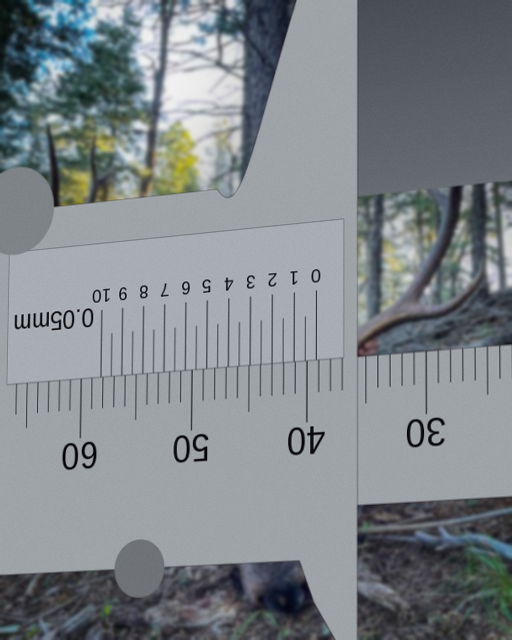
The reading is 39.2 mm
